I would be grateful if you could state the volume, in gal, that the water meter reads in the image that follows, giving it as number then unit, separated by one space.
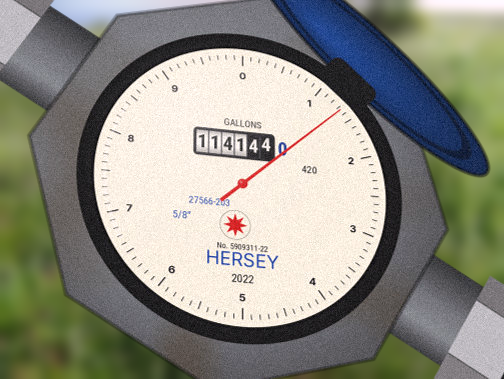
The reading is 1141441.3 gal
